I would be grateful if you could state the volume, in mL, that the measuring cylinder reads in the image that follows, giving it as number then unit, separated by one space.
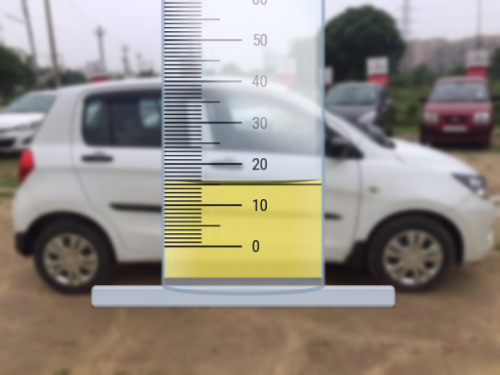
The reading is 15 mL
